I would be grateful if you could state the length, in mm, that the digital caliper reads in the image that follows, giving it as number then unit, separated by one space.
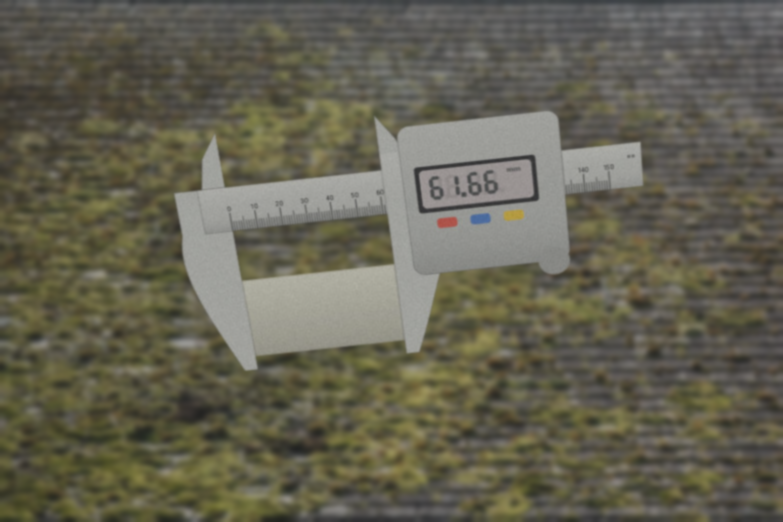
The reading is 61.66 mm
